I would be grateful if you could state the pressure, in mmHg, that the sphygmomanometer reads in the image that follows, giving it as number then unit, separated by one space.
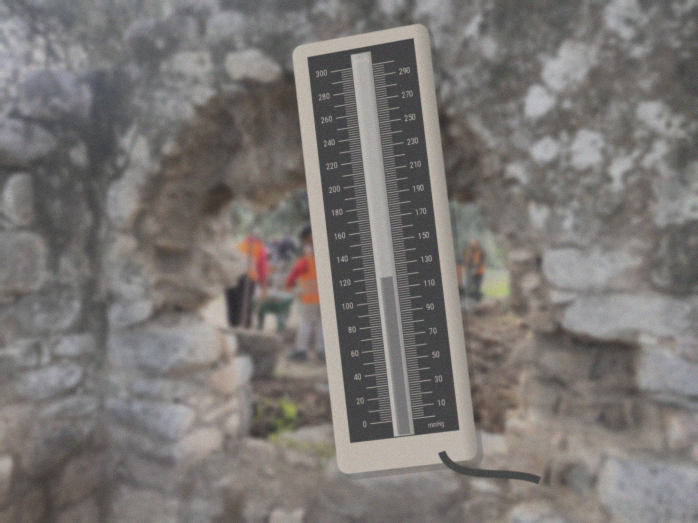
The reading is 120 mmHg
